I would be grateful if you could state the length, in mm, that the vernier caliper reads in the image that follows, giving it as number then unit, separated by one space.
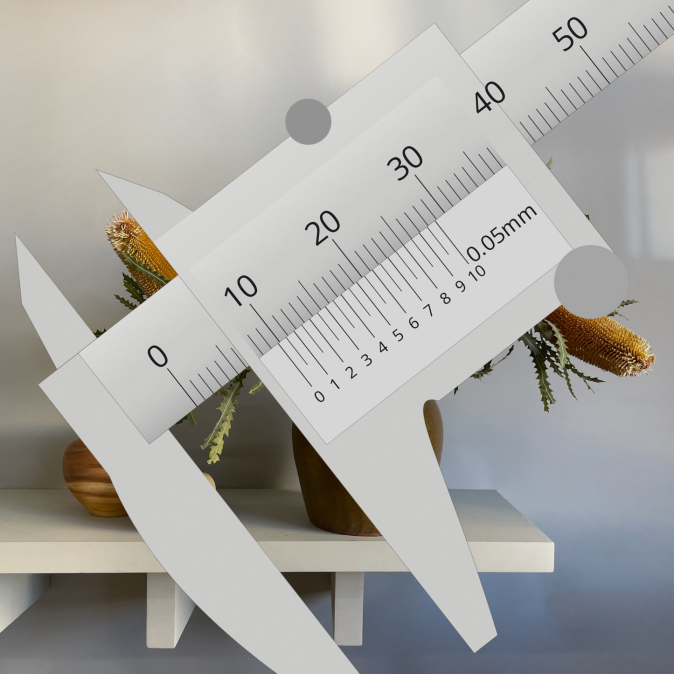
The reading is 9.8 mm
